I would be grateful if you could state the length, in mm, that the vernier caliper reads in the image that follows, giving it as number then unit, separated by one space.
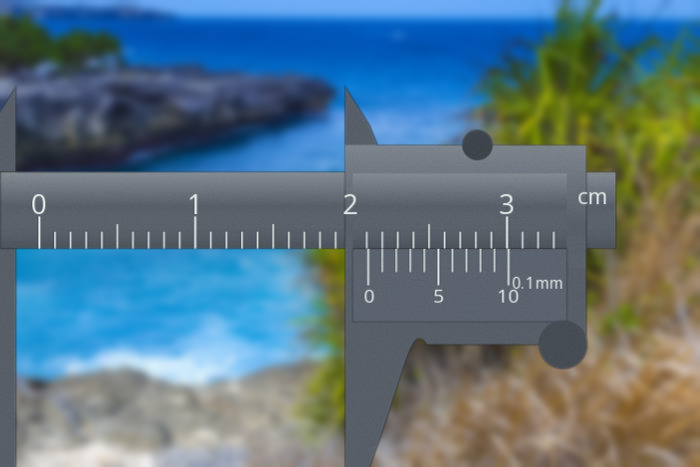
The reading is 21.1 mm
